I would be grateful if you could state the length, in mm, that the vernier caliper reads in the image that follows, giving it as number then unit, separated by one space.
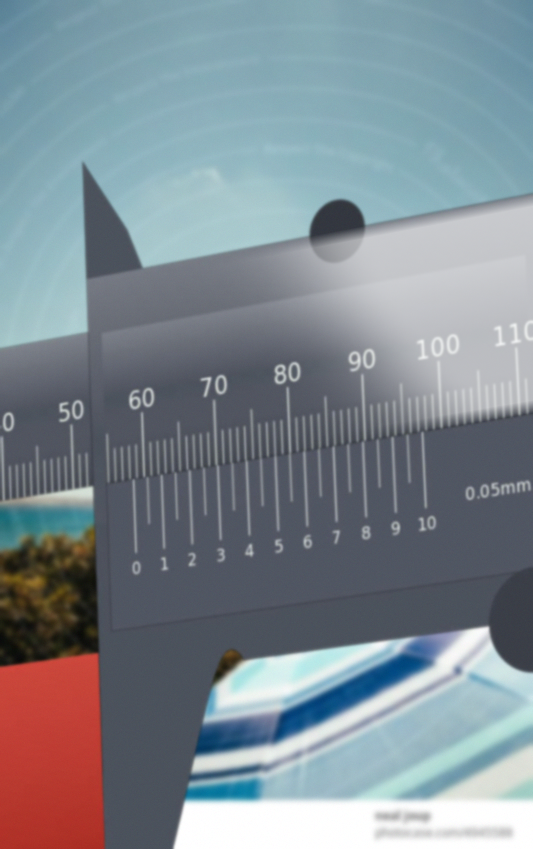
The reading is 58.5 mm
